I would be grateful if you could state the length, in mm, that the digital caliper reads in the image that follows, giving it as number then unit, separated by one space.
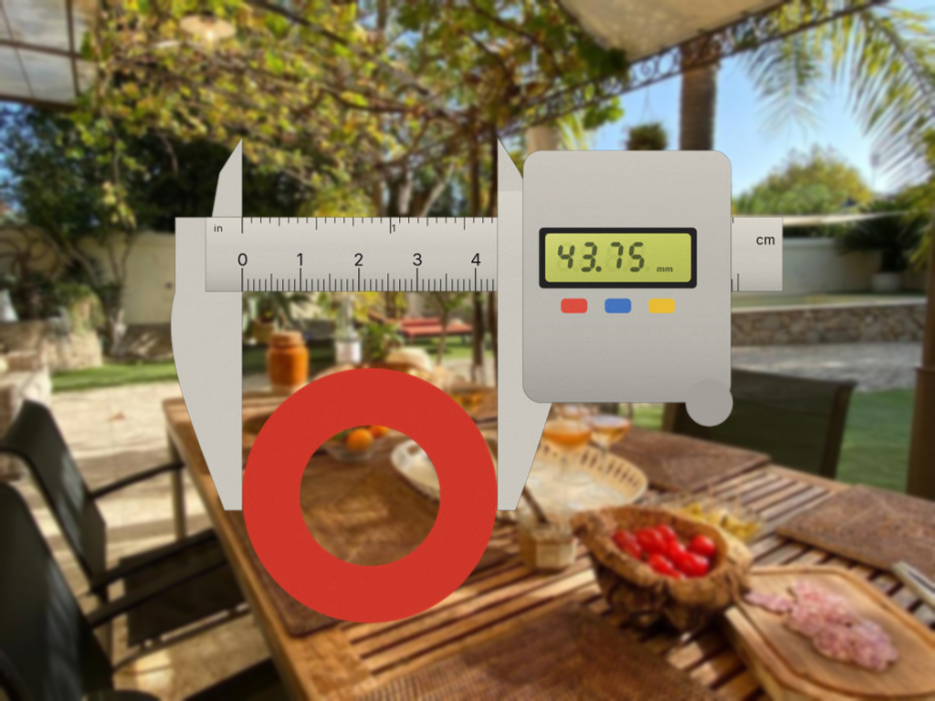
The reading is 43.75 mm
